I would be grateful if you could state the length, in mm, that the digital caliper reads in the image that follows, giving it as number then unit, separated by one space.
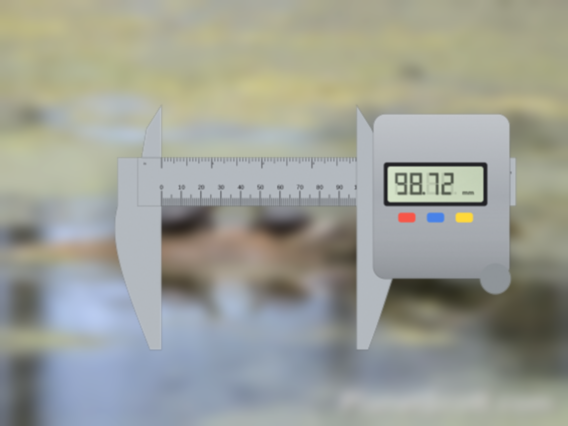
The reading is 98.72 mm
